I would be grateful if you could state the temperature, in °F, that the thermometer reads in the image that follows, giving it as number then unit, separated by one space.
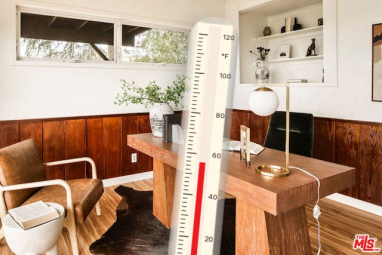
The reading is 56 °F
